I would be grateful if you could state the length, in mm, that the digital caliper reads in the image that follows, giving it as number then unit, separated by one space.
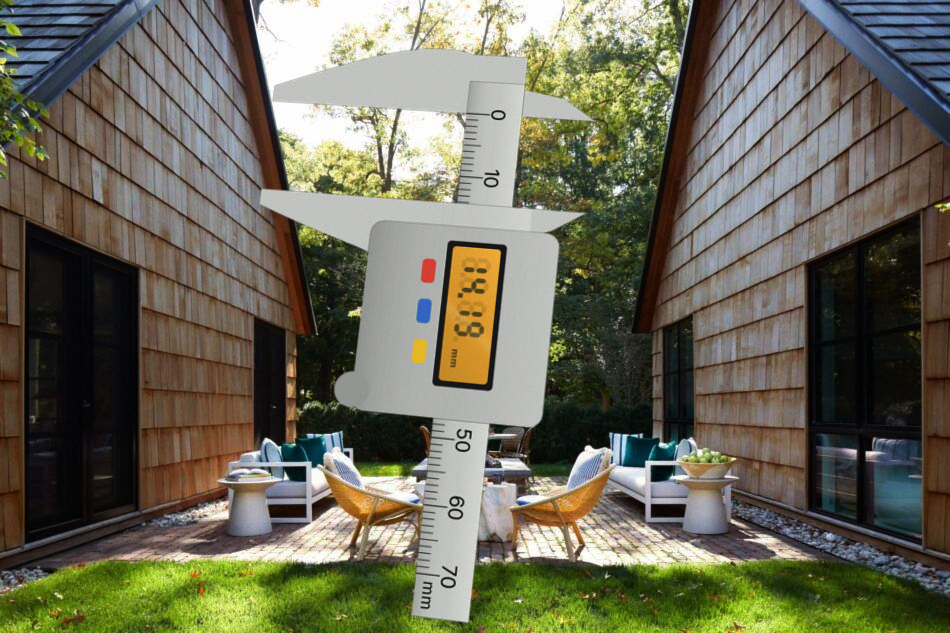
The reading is 14.19 mm
